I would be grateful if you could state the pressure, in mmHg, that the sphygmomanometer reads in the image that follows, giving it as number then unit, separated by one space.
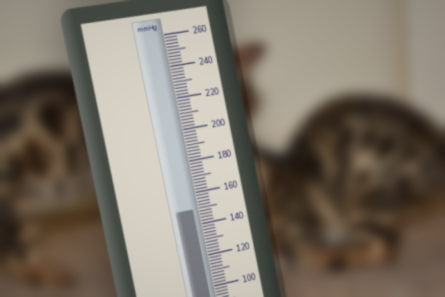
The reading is 150 mmHg
